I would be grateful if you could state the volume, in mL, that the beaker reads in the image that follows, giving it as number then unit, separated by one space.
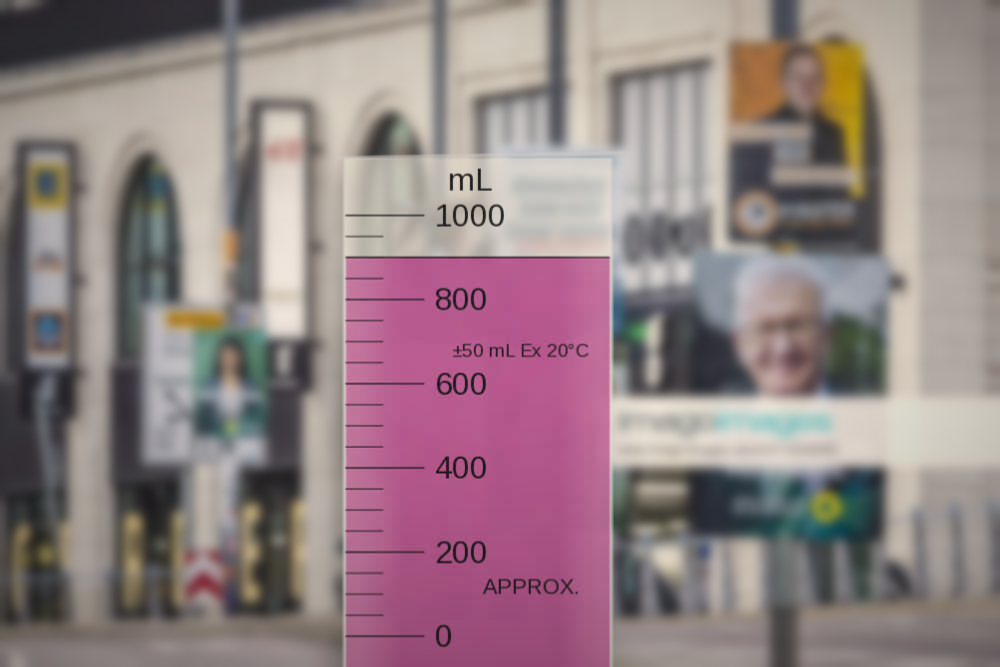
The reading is 900 mL
